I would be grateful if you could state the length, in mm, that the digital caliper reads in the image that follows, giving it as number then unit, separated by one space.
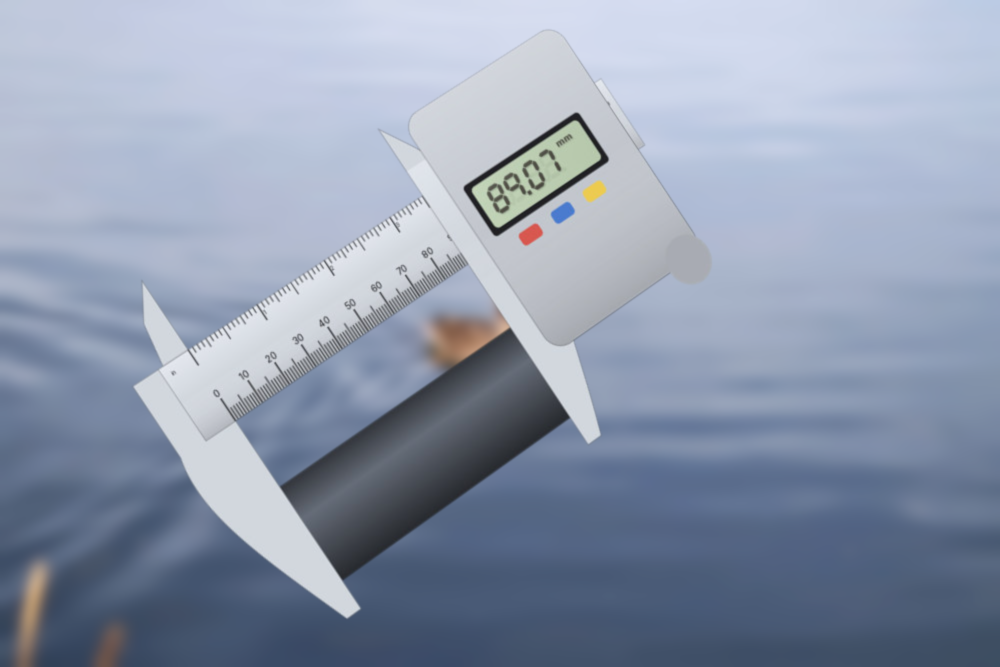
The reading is 89.07 mm
